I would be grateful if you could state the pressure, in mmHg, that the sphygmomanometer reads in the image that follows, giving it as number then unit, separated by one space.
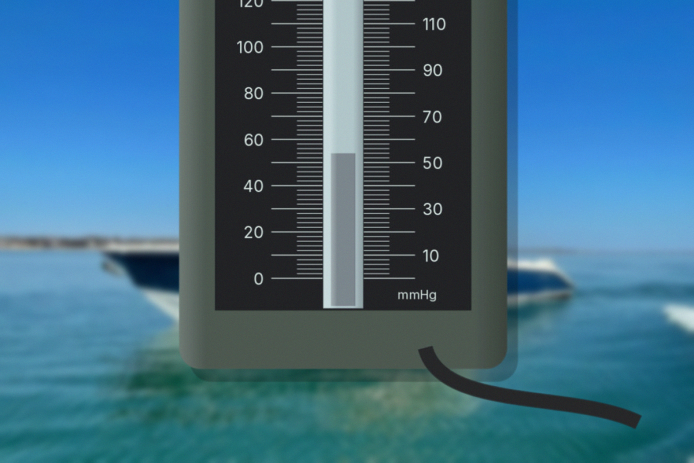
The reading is 54 mmHg
